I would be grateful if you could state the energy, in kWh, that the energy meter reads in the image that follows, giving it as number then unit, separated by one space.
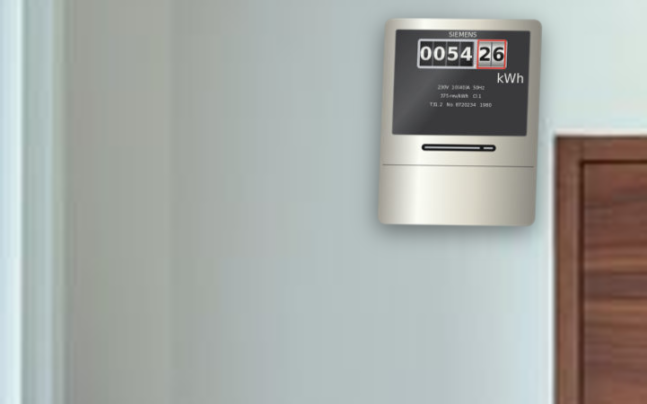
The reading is 54.26 kWh
